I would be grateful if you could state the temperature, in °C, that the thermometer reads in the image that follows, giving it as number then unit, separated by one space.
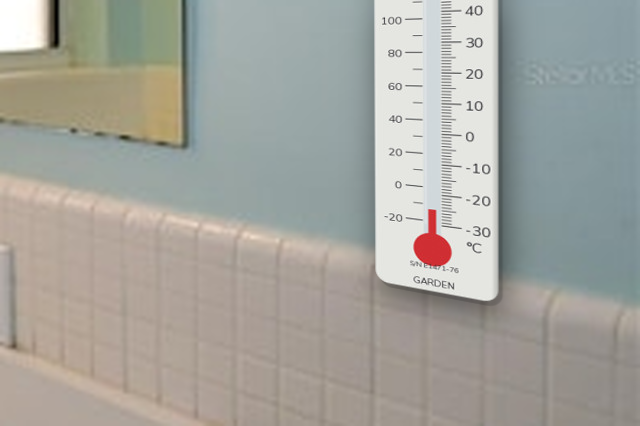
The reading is -25 °C
